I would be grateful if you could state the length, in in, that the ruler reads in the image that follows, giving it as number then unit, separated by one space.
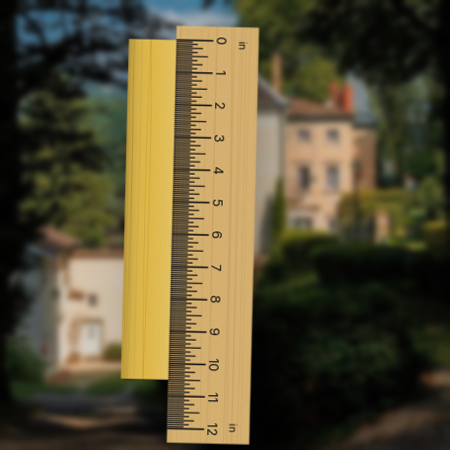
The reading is 10.5 in
